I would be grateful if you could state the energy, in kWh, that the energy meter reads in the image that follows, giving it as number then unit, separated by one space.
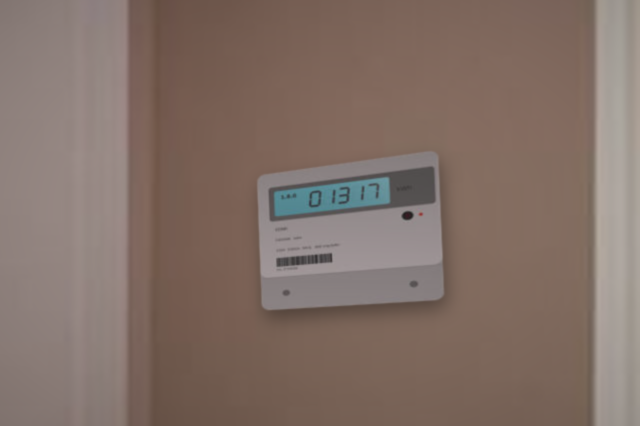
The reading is 1317 kWh
